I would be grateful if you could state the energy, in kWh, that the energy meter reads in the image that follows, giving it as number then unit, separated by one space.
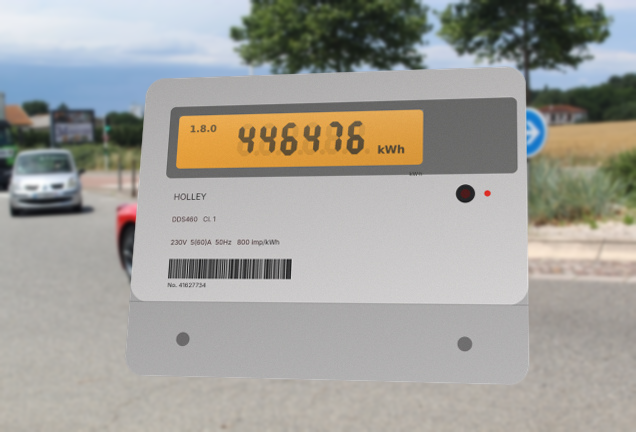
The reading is 446476 kWh
